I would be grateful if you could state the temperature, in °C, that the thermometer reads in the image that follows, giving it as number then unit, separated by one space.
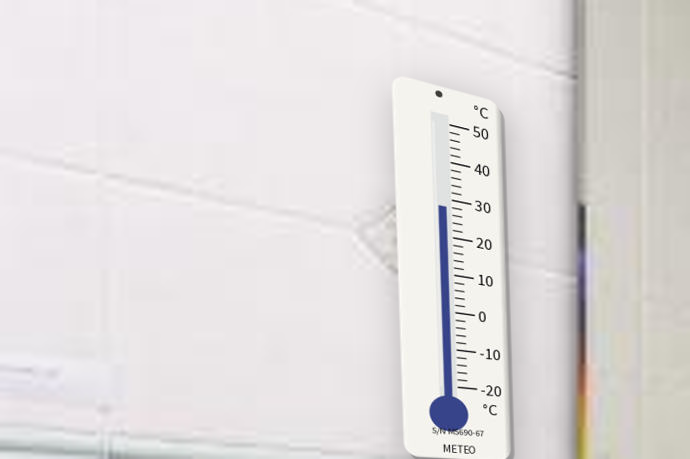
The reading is 28 °C
